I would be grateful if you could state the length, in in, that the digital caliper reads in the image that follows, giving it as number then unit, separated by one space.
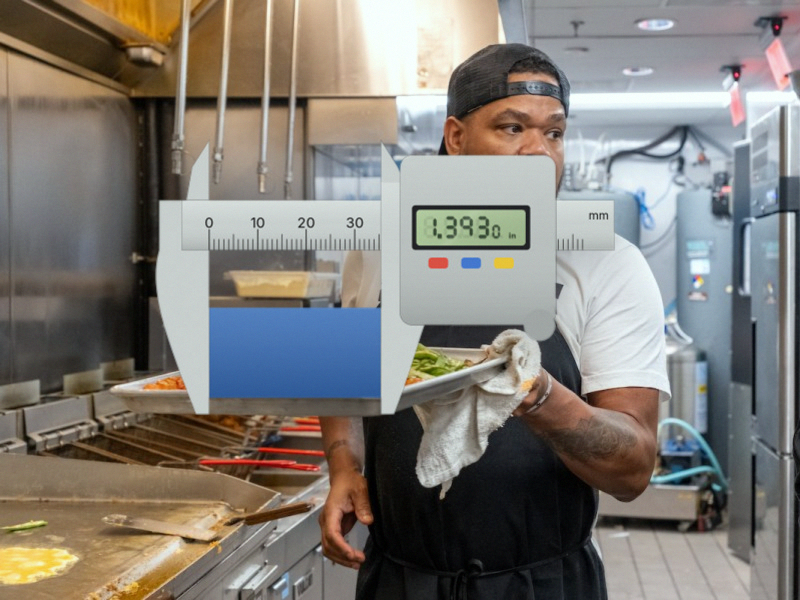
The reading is 1.3930 in
